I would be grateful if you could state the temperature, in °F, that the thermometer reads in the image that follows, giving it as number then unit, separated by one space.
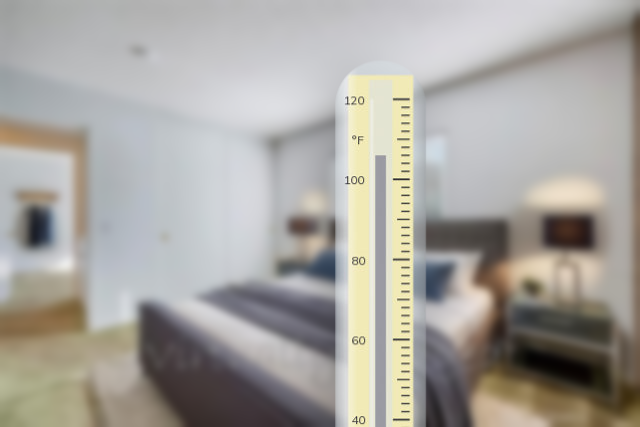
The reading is 106 °F
